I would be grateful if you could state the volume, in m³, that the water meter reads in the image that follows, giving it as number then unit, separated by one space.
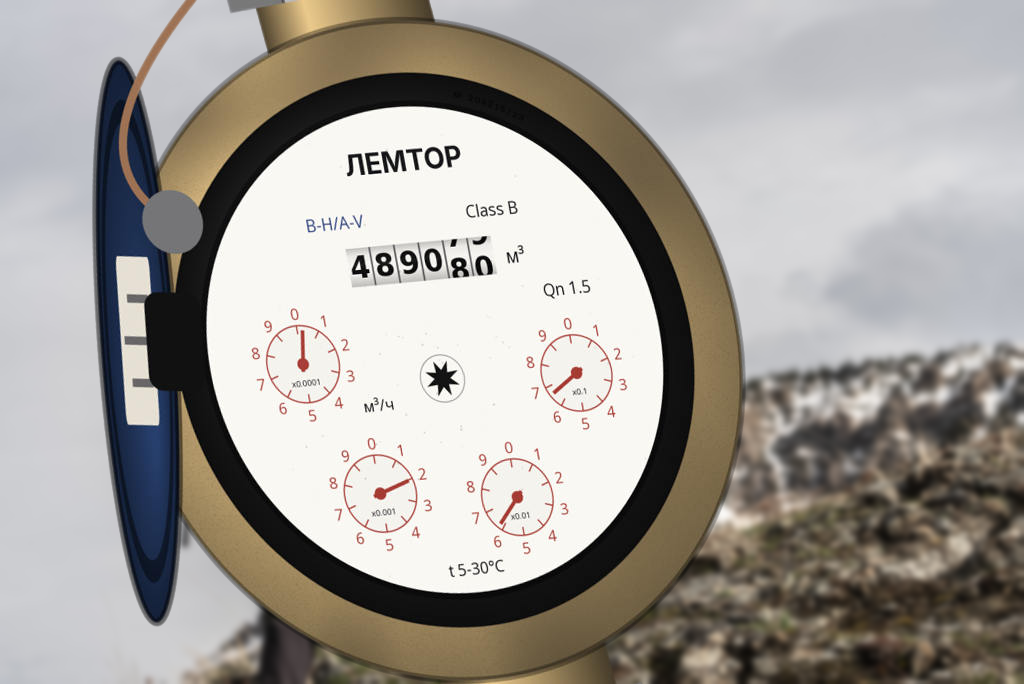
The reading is 489079.6620 m³
